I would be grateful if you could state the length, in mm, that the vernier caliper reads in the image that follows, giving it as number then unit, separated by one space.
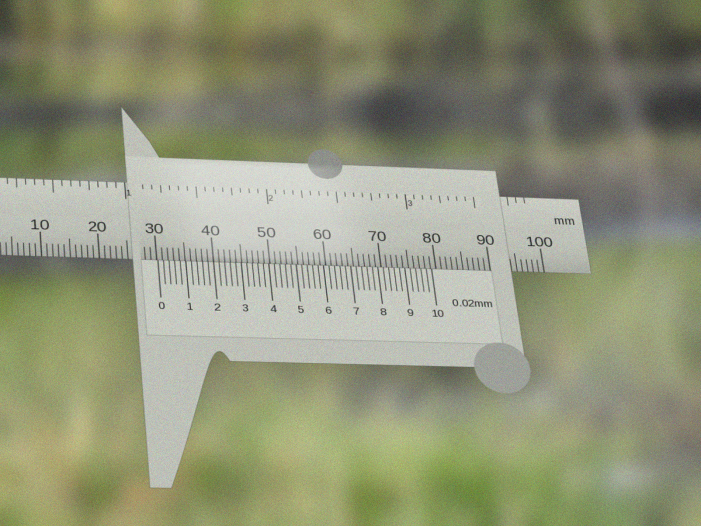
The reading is 30.2 mm
